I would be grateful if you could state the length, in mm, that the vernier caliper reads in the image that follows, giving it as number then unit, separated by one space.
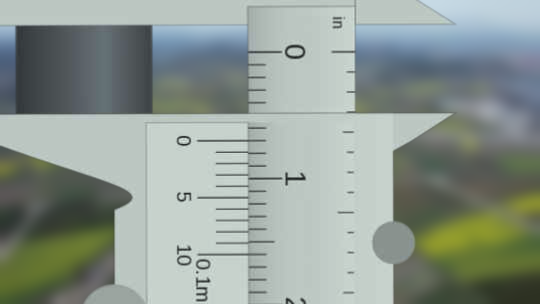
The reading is 7.0 mm
